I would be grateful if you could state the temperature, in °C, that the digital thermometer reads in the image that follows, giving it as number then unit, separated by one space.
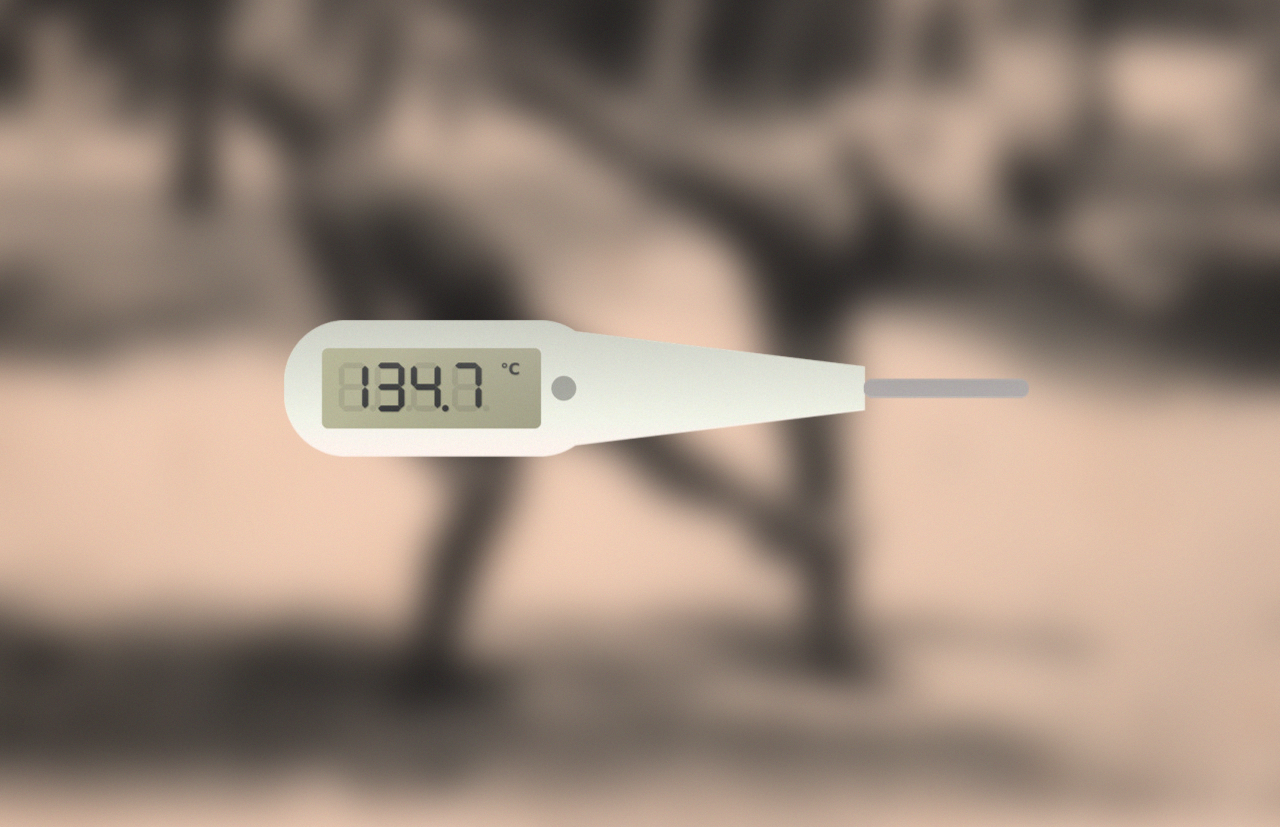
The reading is 134.7 °C
